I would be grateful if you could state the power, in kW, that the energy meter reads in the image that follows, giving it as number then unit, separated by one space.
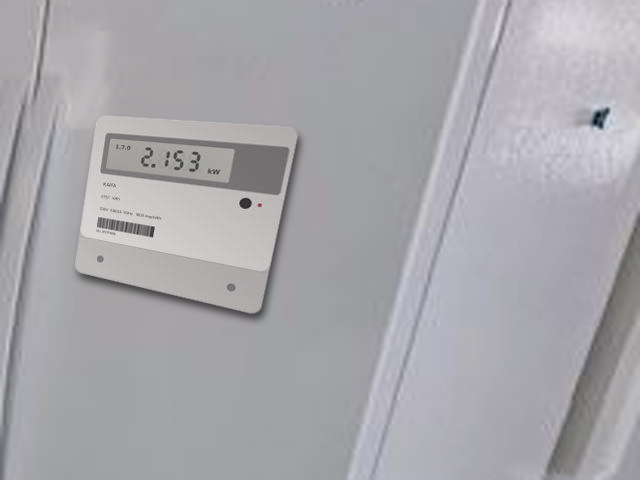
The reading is 2.153 kW
